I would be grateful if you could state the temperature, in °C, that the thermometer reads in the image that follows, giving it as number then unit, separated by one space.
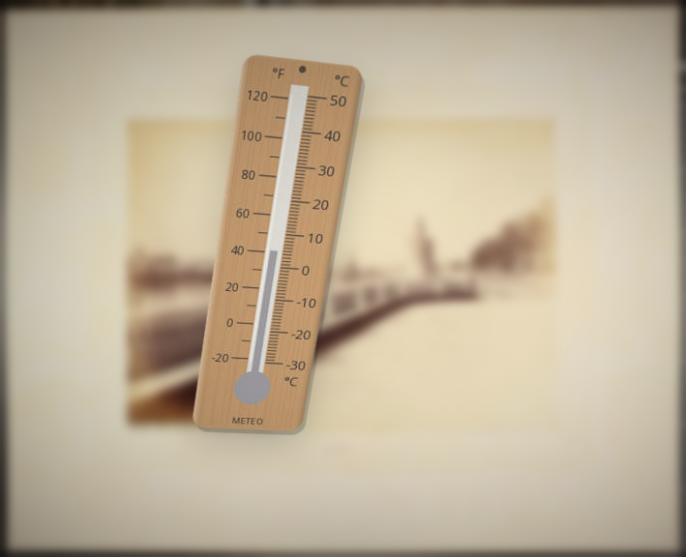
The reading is 5 °C
